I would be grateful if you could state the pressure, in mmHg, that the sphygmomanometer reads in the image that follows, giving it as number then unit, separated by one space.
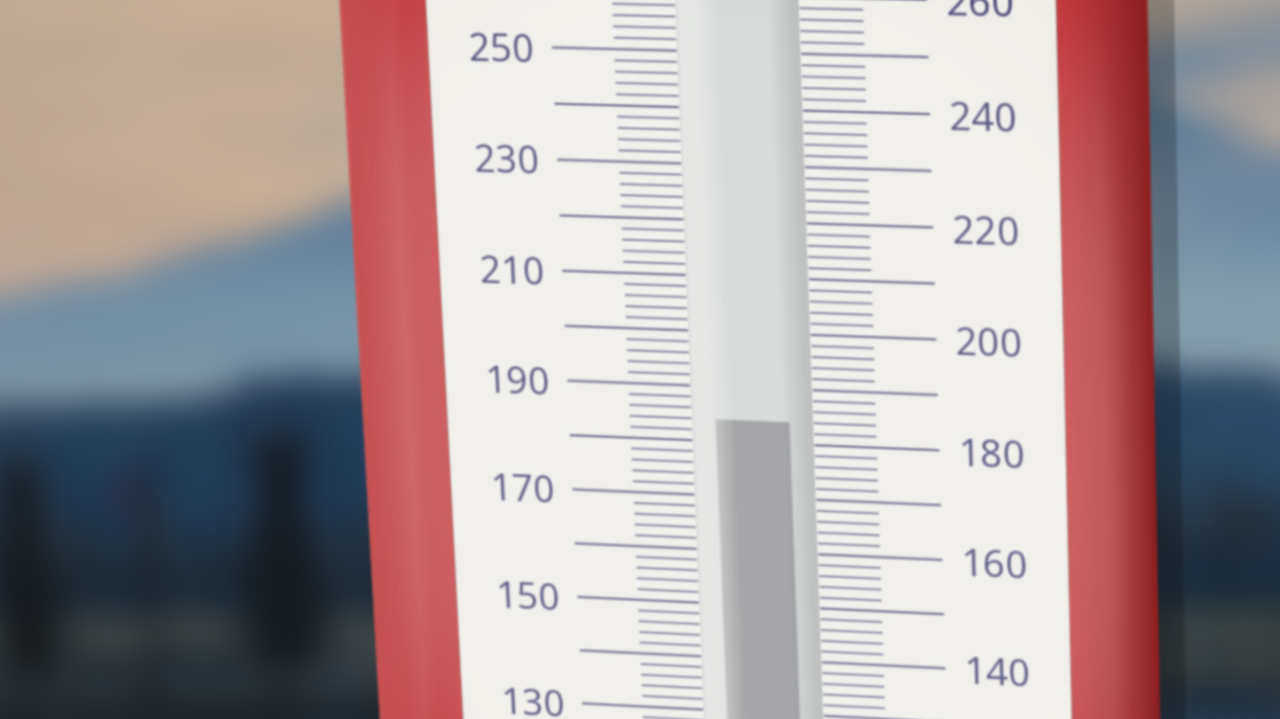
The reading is 184 mmHg
